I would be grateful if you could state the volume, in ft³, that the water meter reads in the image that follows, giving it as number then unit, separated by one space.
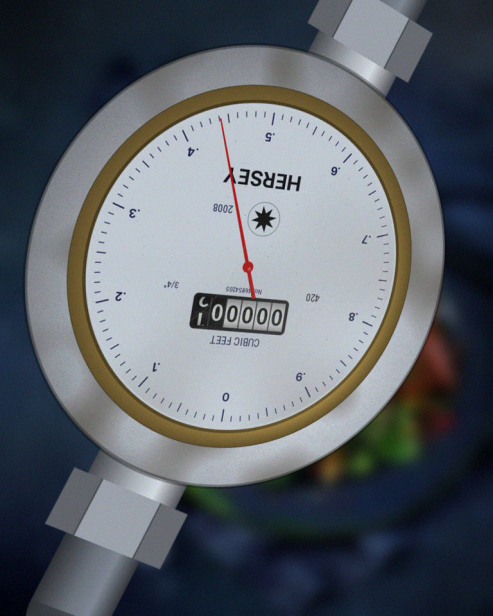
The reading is 1.44 ft³
